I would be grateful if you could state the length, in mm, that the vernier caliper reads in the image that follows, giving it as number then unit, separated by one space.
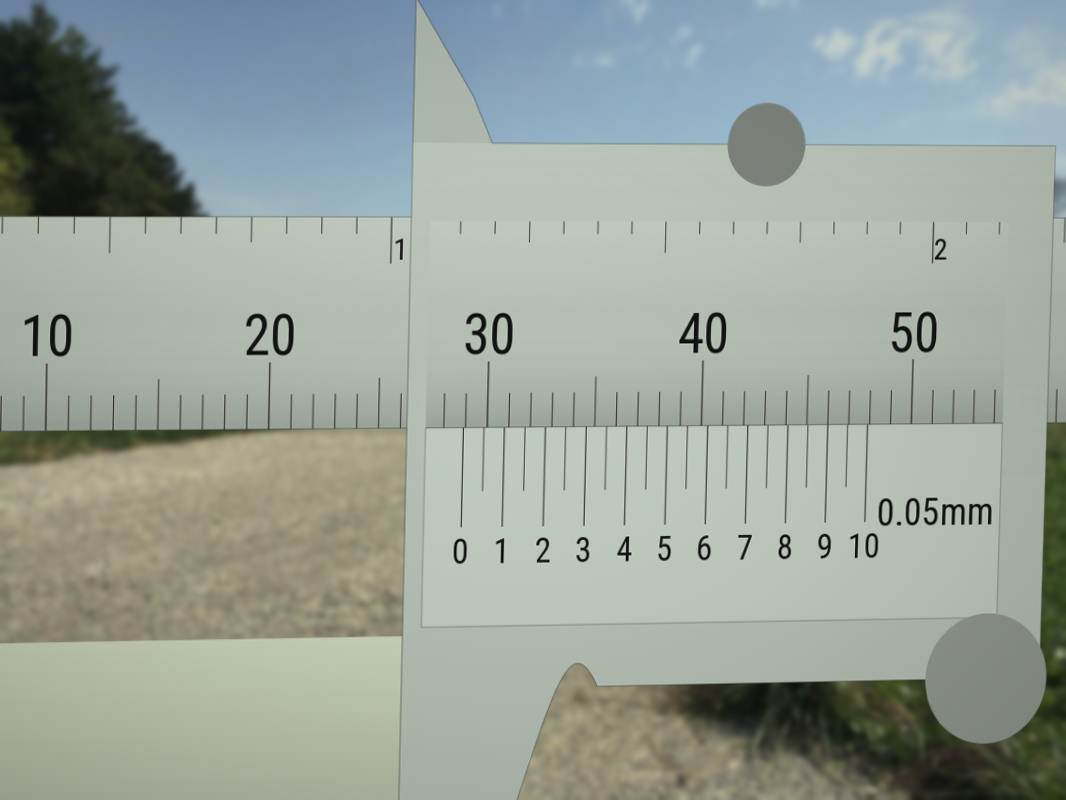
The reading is 28.9 mm
